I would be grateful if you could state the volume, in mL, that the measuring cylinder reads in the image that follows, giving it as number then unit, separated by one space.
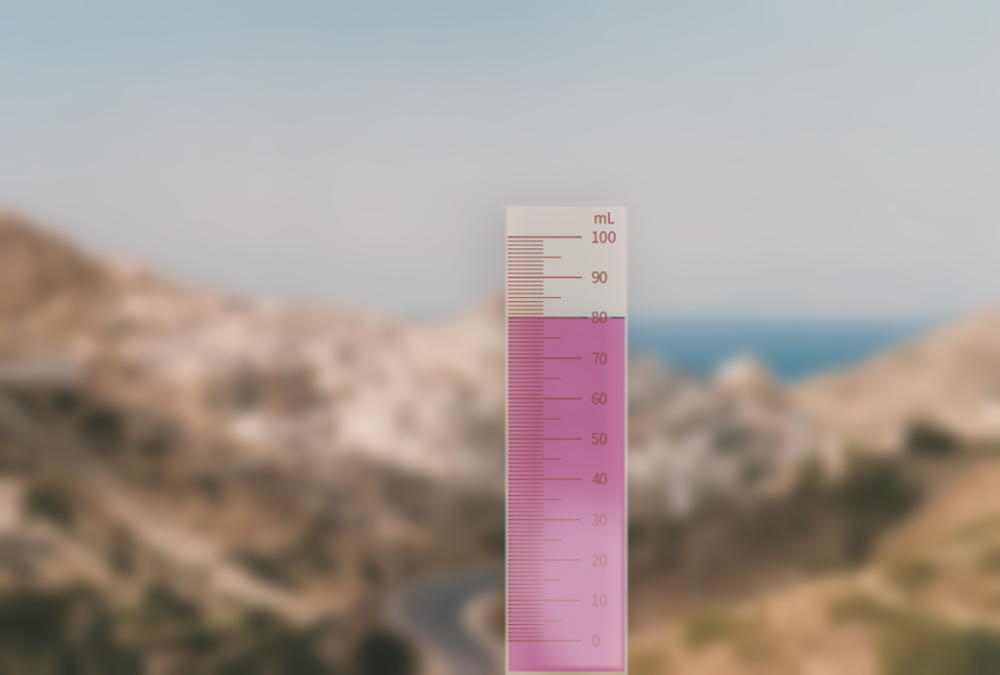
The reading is 80 mL
